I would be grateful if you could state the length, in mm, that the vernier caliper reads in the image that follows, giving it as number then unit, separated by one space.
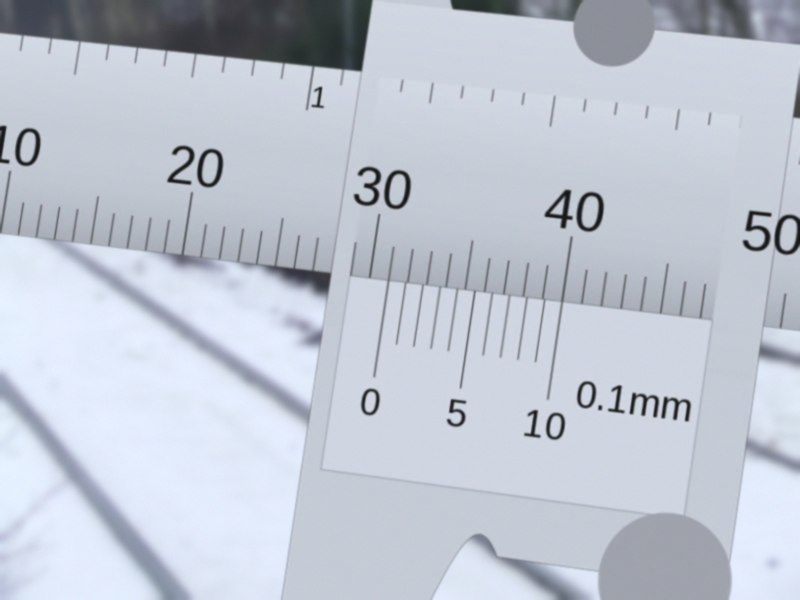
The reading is 31.0 mm
